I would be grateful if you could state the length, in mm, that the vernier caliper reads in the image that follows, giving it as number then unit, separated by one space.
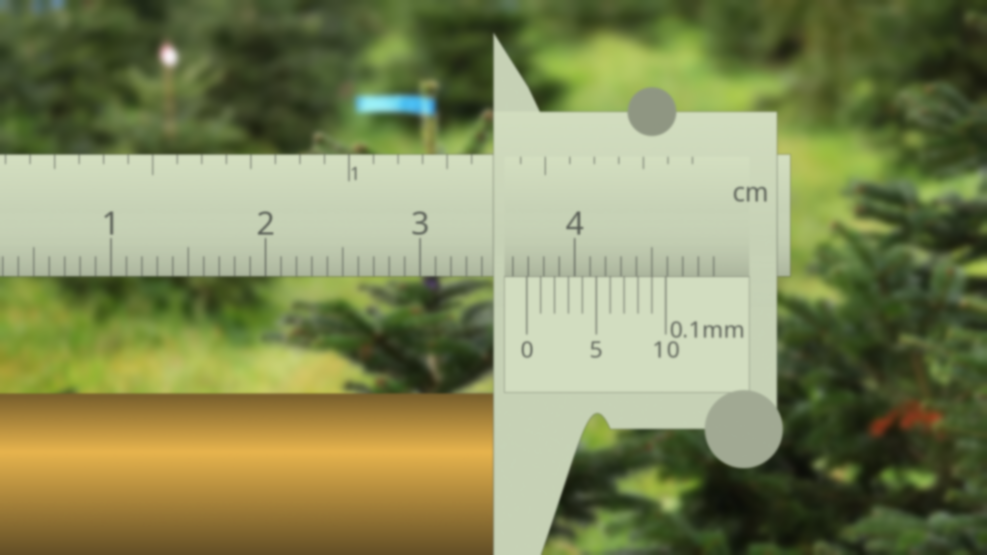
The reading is 36.9 mm
